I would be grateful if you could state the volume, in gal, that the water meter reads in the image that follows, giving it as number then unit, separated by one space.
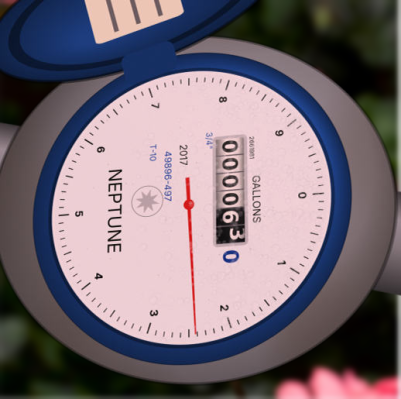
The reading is 632.4 gal
